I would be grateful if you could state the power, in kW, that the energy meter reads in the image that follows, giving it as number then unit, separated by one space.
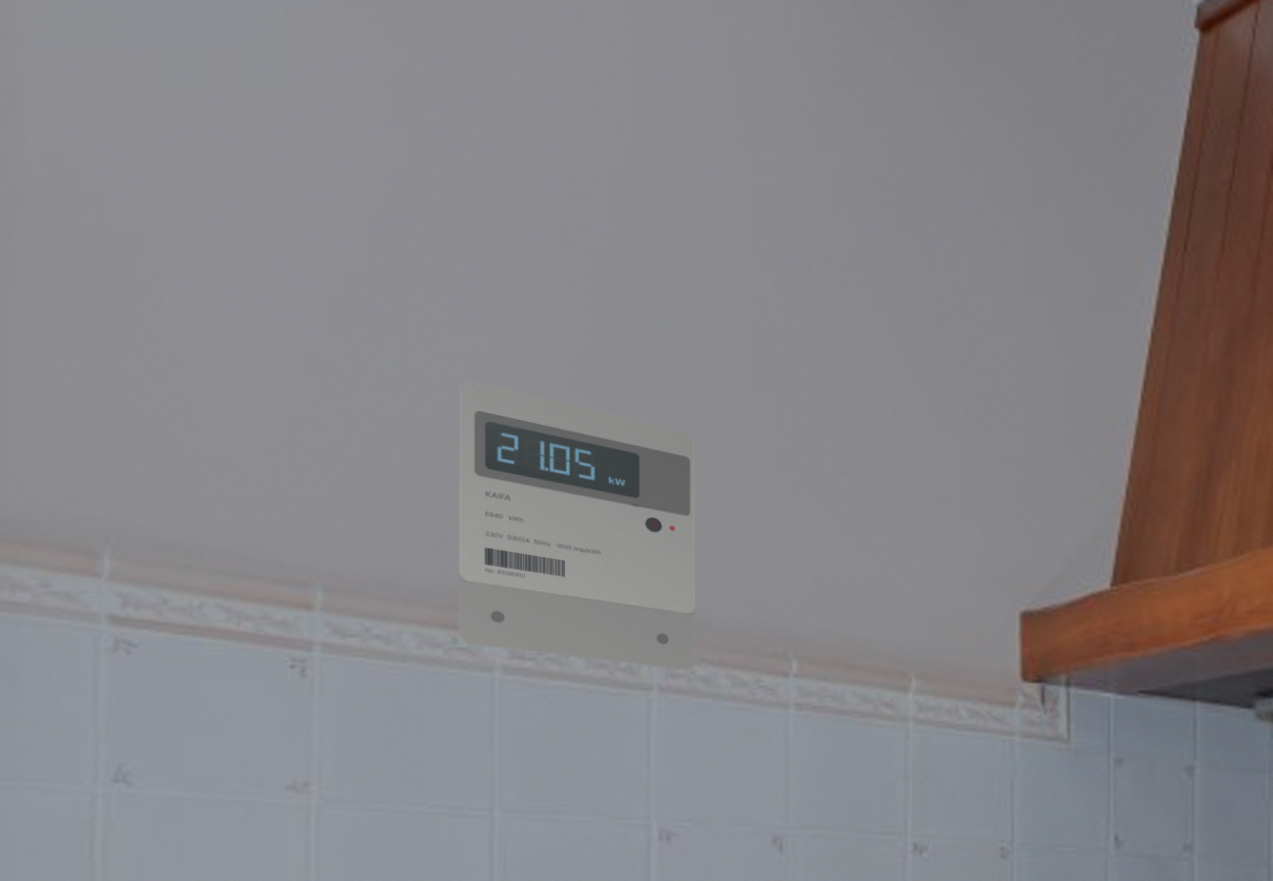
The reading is 21.05 kW
